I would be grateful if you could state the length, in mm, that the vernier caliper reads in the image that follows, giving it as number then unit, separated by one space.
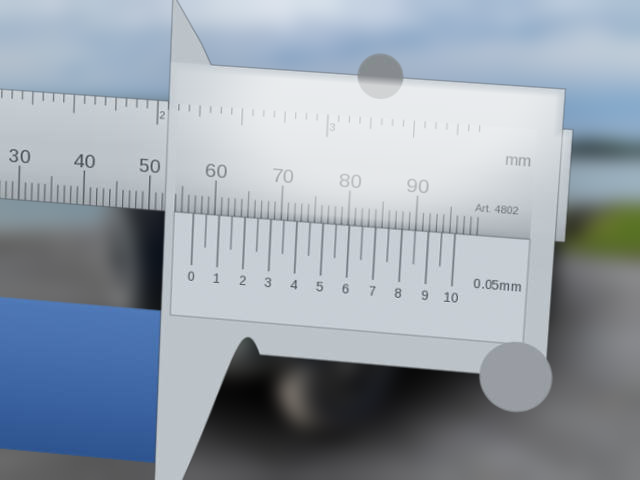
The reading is 56.8 mm
